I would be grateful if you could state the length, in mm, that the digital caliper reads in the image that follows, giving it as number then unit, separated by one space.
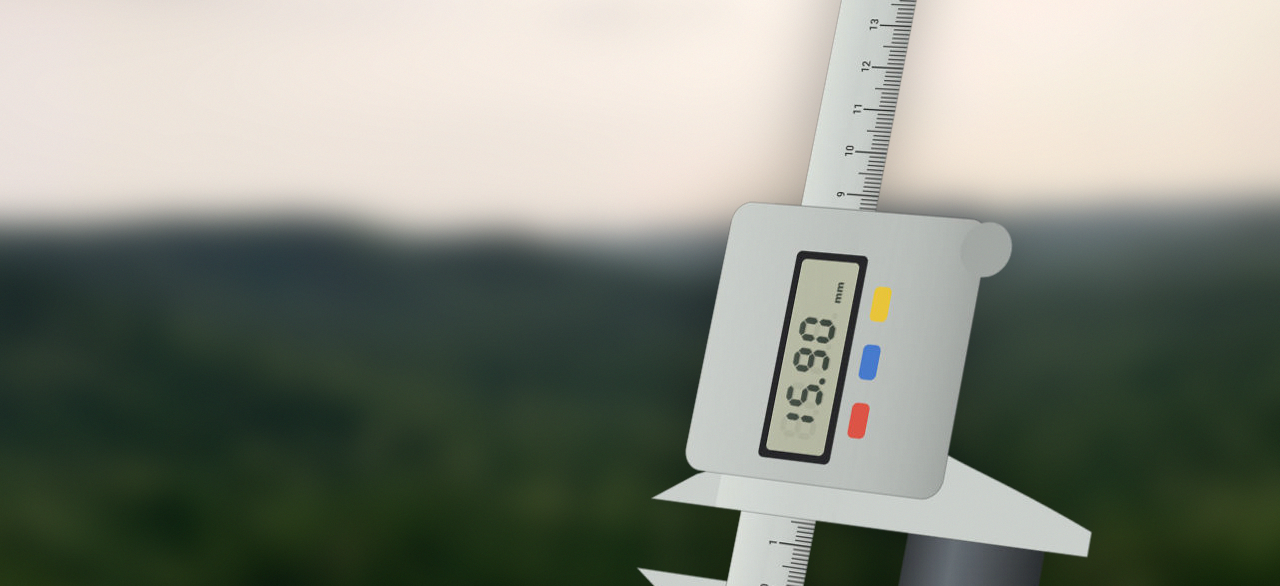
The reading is 15.90 mm
